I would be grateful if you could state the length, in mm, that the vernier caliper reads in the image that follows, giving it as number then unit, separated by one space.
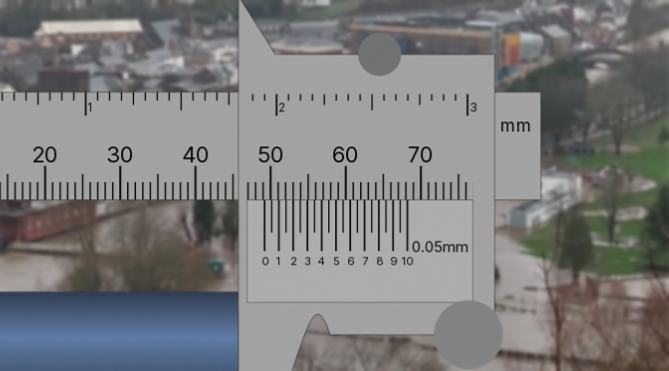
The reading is 49.2 mm
